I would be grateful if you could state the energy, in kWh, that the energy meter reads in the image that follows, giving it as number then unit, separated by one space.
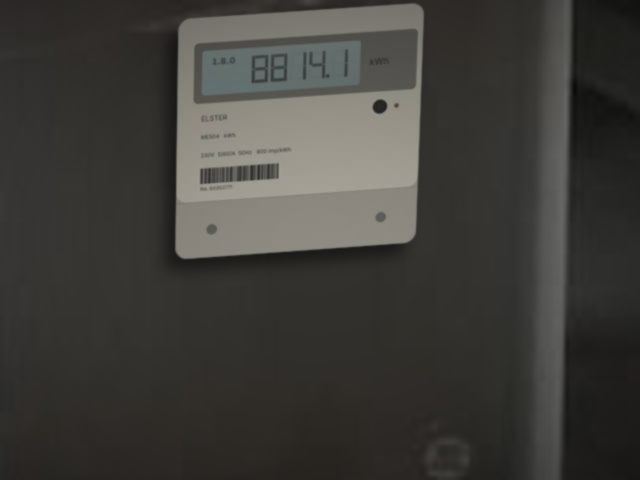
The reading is 8814.1 kWh
